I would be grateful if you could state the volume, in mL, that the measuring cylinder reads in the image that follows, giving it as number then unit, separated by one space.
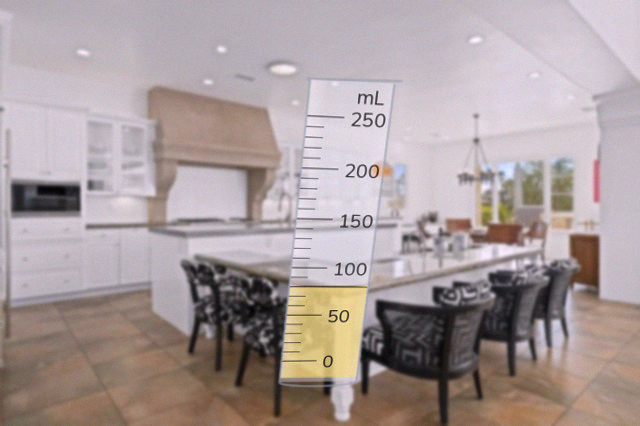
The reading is 80 mL
